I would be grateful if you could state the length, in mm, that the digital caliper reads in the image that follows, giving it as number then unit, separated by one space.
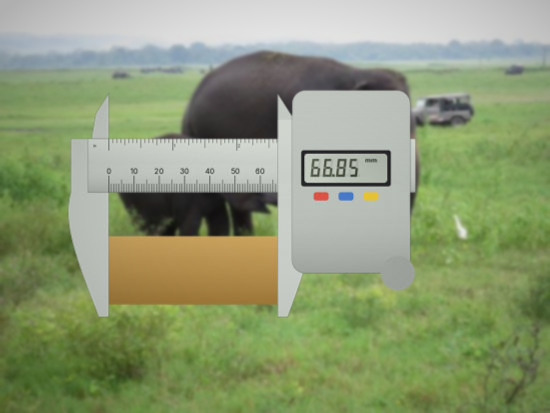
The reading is 66.85 mm
